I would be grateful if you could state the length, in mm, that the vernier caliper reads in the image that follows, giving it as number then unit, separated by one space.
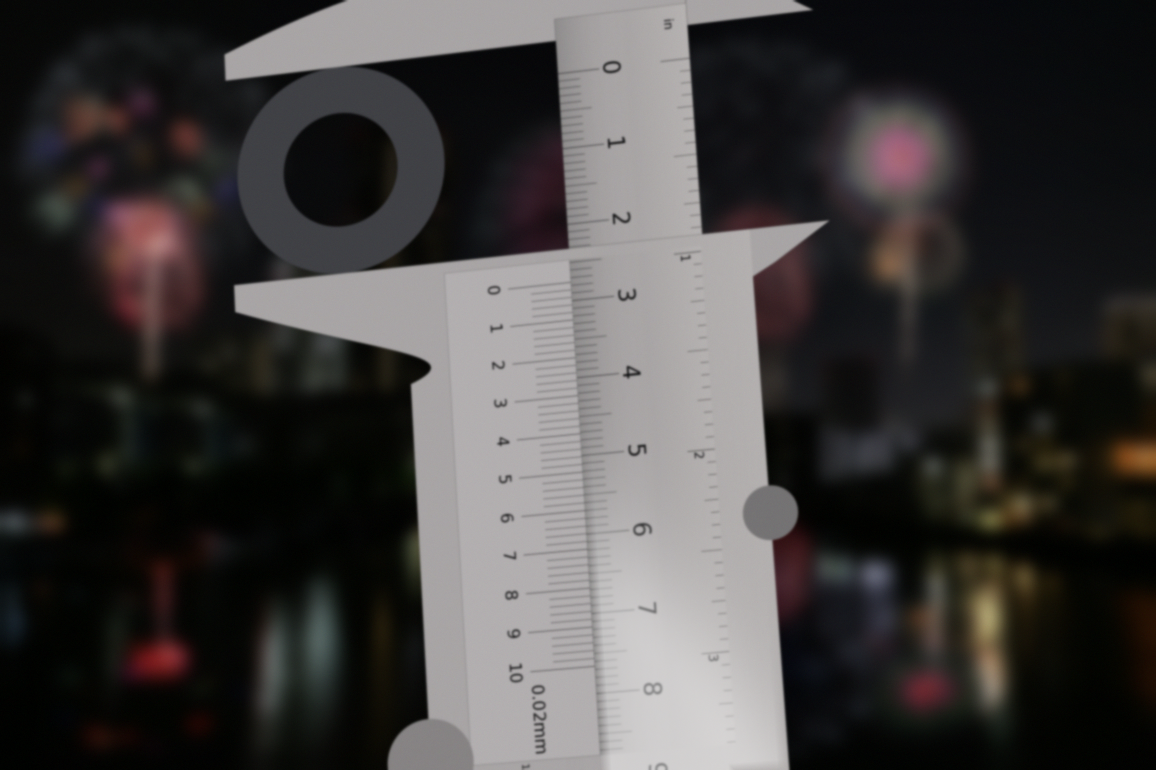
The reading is 27.6 mm
